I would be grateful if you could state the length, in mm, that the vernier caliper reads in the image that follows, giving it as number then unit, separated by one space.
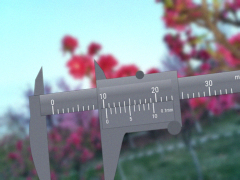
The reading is 10.4 mm
